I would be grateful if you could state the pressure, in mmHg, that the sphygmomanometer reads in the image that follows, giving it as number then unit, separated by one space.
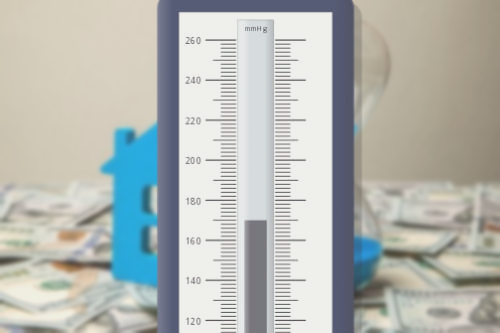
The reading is 170 mmHg
